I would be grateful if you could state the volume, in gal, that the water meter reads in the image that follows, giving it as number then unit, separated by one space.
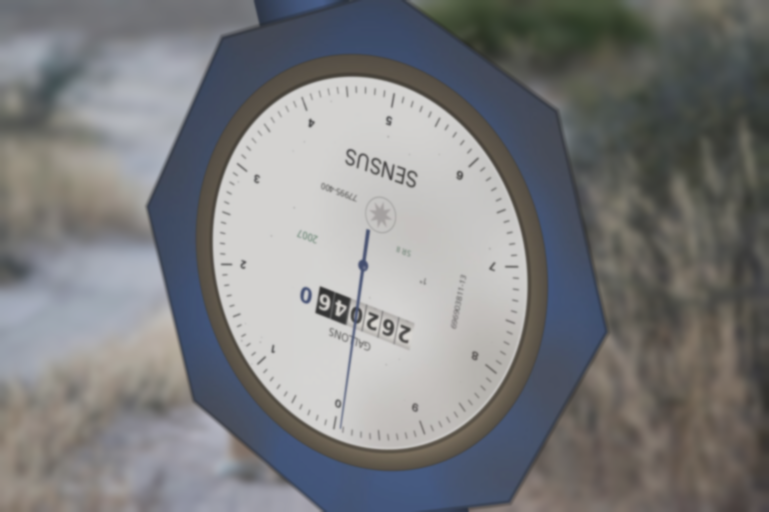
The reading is 2620459.9 gal
